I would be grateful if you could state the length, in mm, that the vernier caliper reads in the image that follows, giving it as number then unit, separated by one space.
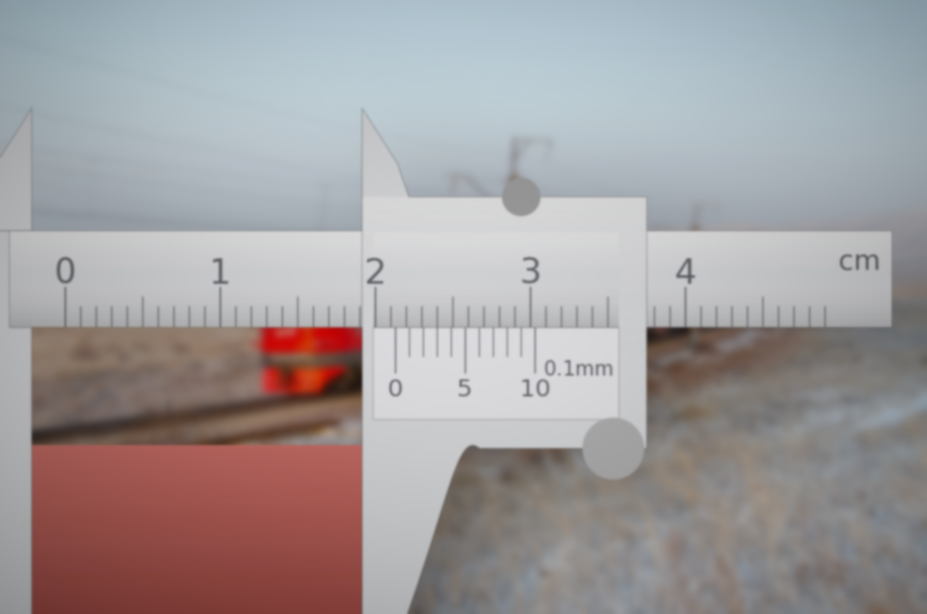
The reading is 21.3 mm
